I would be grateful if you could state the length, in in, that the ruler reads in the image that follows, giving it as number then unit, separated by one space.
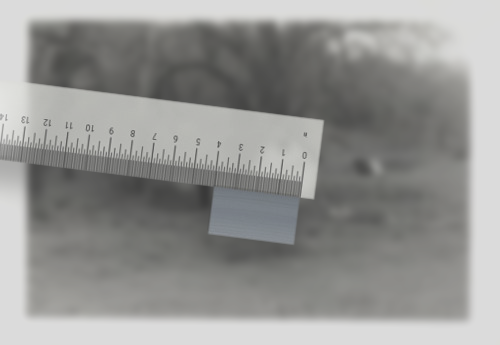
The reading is 4 in
